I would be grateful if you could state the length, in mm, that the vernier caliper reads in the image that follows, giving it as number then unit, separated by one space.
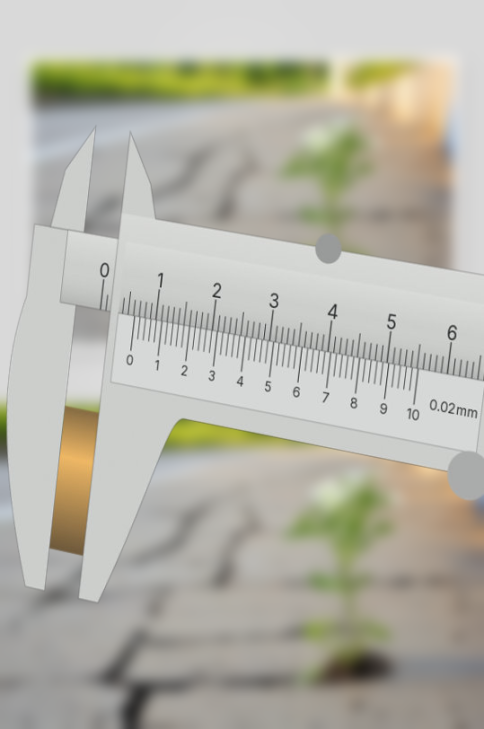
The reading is 6.2 mm
